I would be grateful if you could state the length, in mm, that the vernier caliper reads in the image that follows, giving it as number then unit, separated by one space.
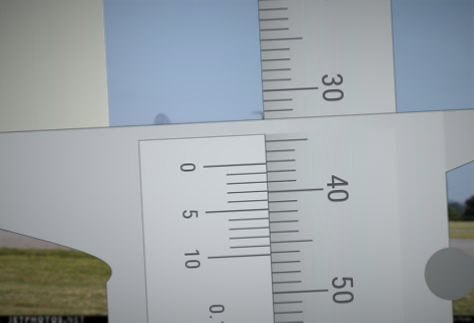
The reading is 37.2 mm
